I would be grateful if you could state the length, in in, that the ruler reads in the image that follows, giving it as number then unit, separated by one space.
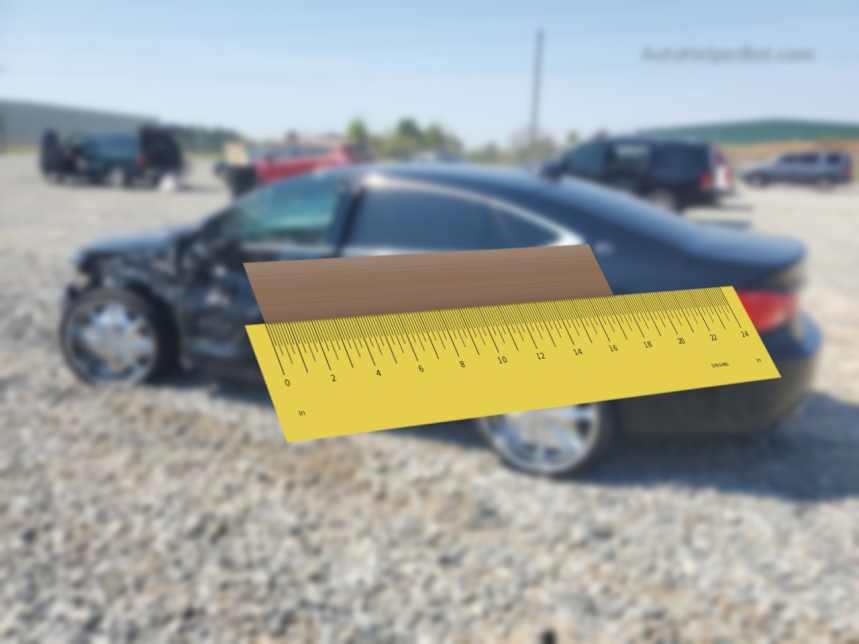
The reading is 17.5 in
